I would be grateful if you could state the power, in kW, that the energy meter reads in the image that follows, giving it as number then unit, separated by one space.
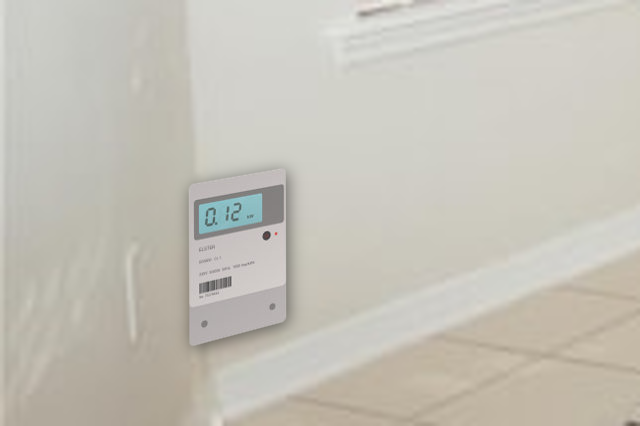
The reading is 0.12 kW
